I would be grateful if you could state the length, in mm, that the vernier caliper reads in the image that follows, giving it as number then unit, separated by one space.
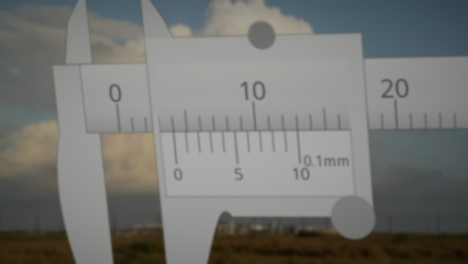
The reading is 4.0 mm
